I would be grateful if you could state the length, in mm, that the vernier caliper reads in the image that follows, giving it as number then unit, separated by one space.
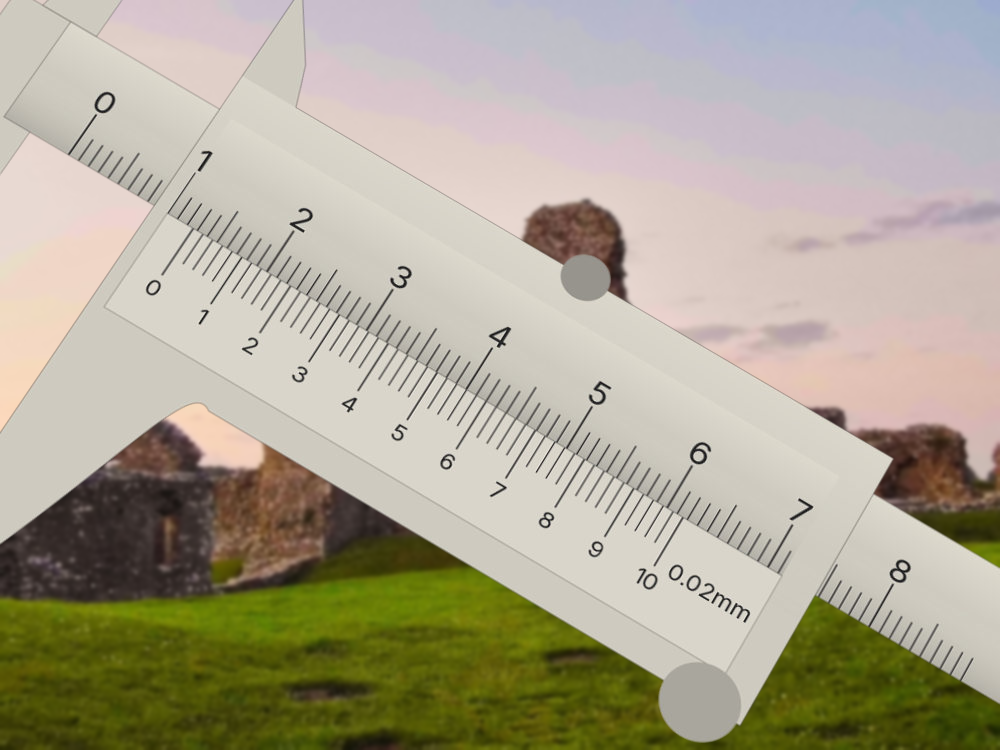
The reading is 12.6 mm
